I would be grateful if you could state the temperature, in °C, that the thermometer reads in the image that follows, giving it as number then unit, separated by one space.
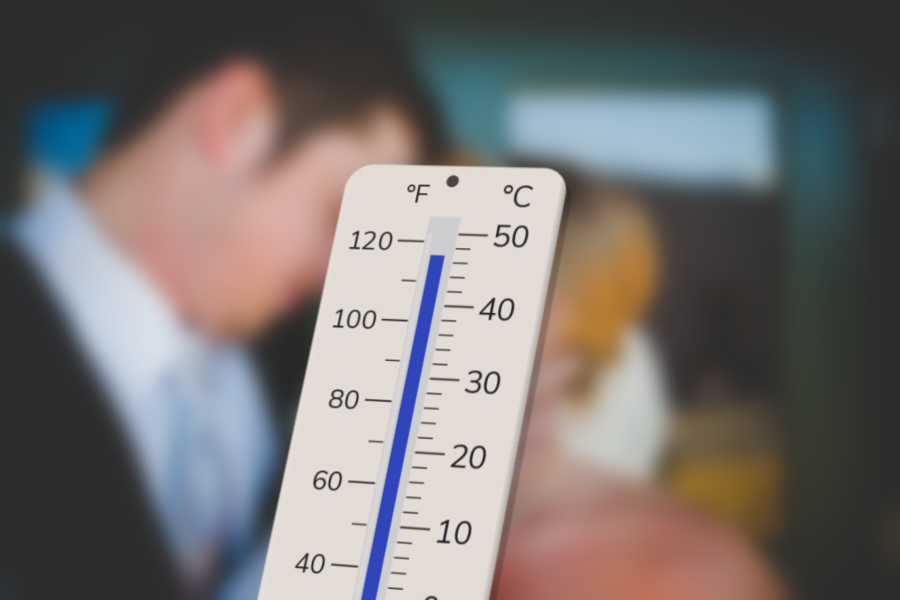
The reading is 47 °C
